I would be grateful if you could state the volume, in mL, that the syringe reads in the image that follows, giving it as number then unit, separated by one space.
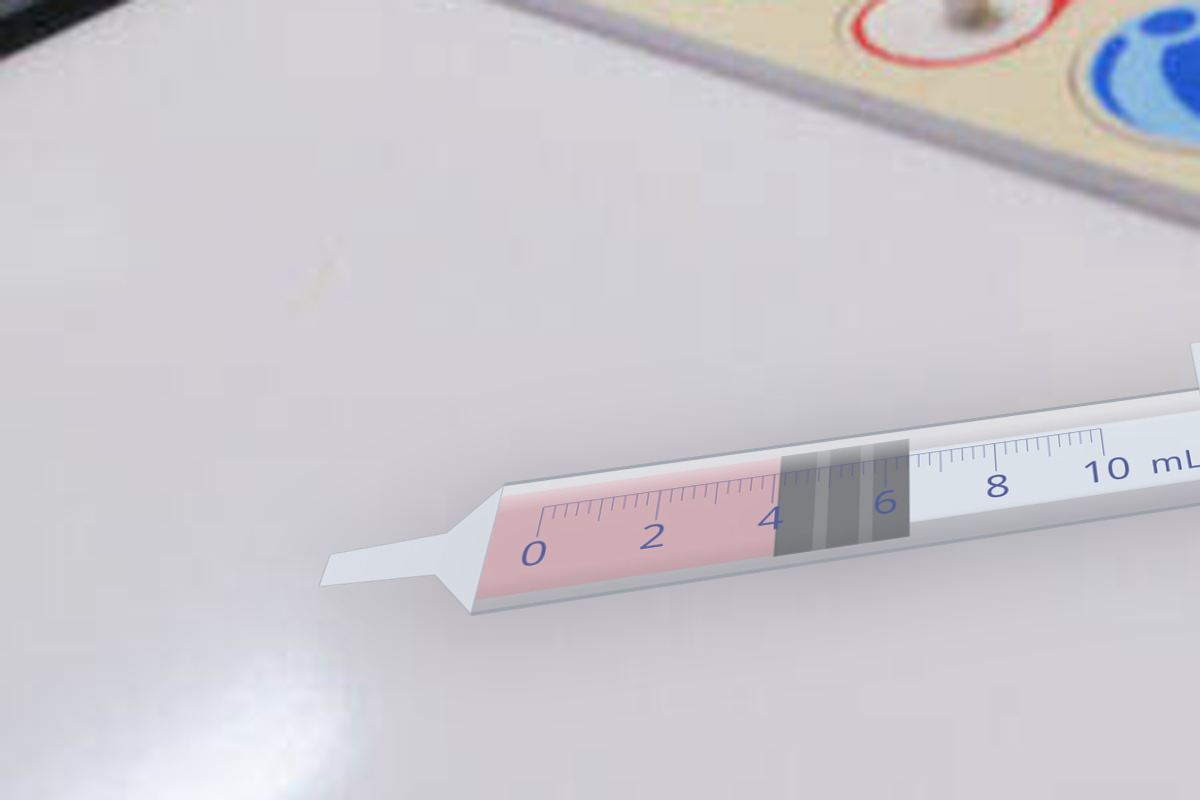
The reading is 4.1 mL
